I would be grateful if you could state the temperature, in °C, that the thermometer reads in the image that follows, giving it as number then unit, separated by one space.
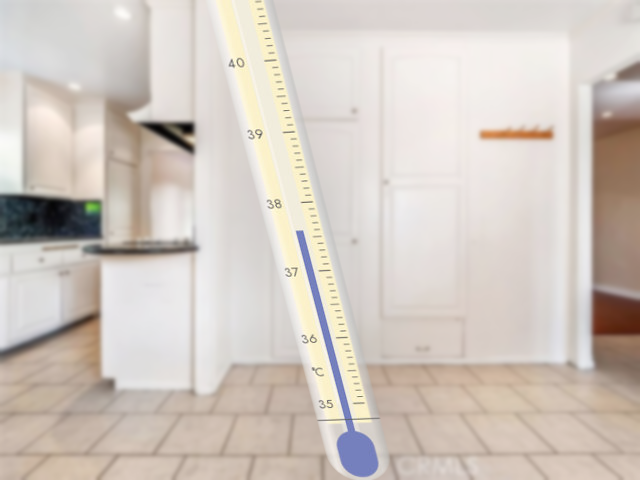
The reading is 37.6 °C
